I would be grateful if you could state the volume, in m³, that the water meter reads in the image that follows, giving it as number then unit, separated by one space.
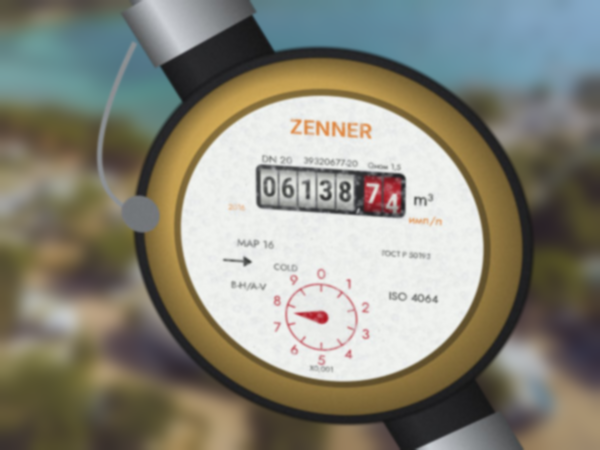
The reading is 6138.737 m³
